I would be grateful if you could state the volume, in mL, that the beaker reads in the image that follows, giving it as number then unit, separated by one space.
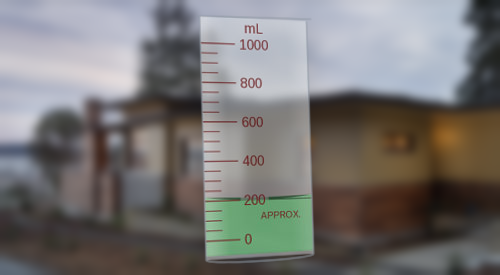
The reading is 200 mL
